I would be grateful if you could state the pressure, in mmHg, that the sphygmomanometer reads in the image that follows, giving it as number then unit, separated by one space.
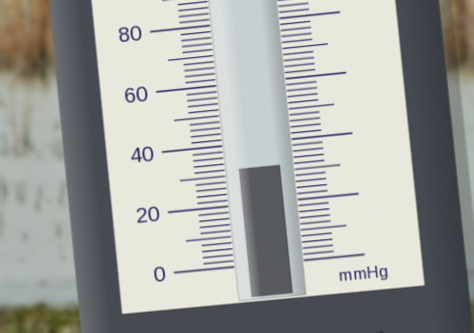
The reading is 32 mmHg
